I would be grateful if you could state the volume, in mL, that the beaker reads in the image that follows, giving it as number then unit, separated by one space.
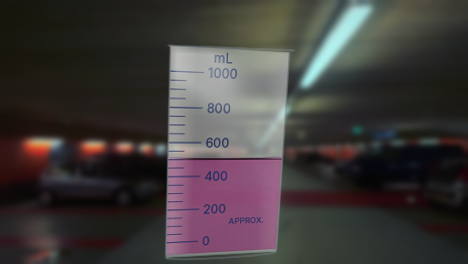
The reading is 500 mL
